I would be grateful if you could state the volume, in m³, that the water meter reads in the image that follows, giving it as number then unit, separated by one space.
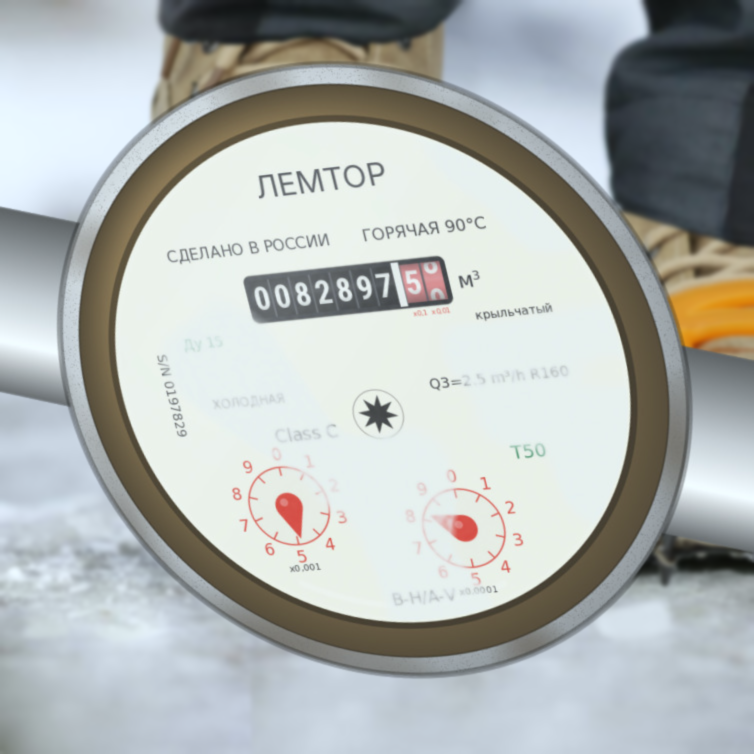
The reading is 82897.5848 m³
